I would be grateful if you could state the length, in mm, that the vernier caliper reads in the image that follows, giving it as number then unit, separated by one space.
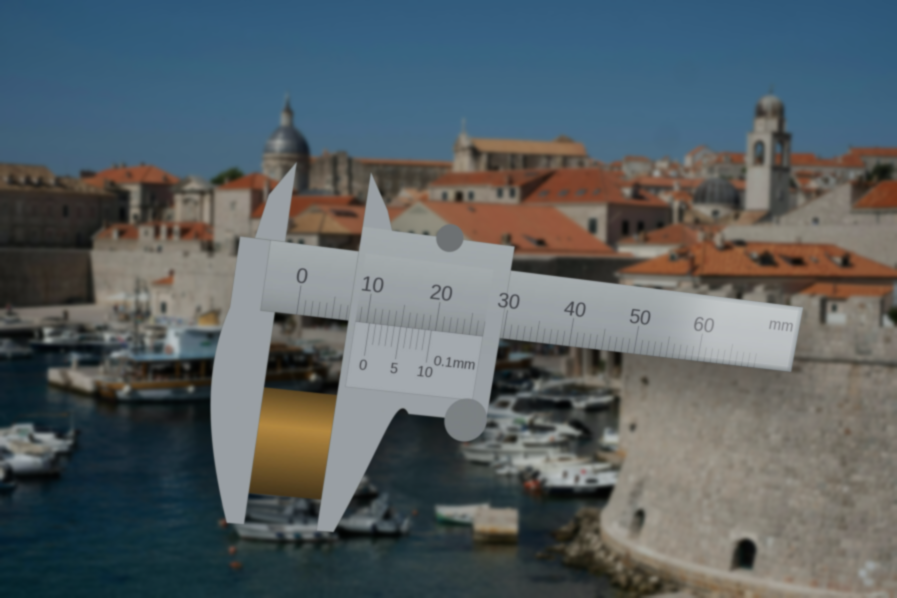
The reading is 10.4 mm
